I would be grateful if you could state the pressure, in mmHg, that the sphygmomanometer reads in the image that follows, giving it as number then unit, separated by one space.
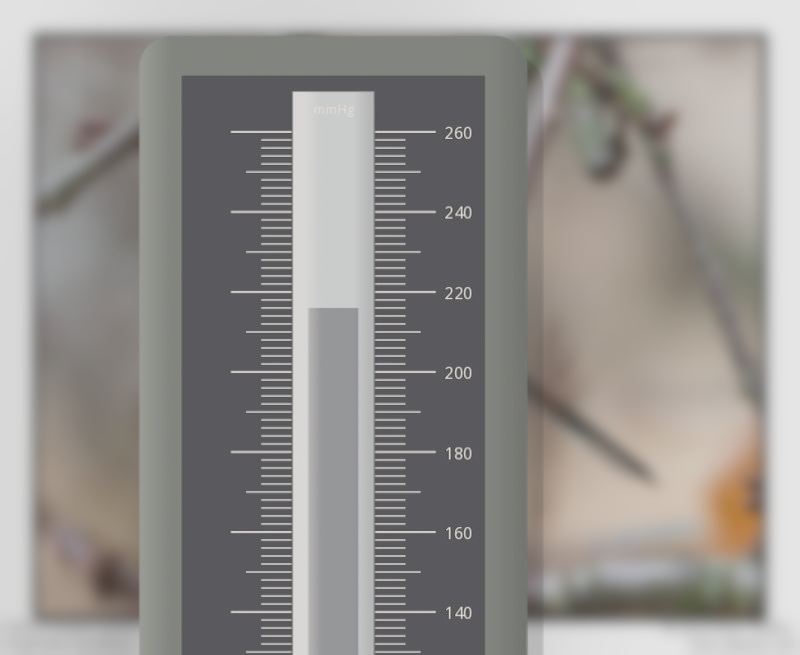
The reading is 216 mmHg
